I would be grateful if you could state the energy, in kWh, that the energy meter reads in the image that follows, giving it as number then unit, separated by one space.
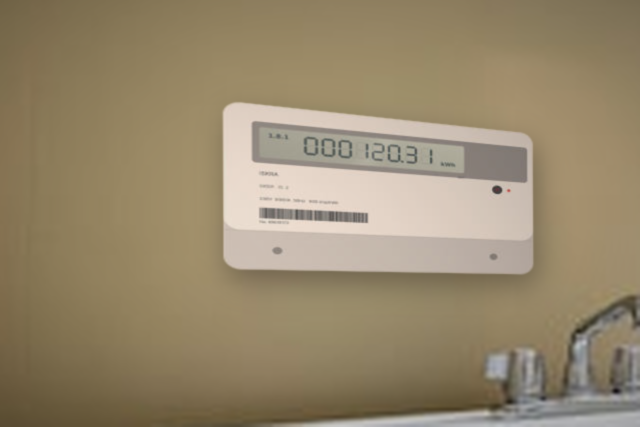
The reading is 120.31 kWh
